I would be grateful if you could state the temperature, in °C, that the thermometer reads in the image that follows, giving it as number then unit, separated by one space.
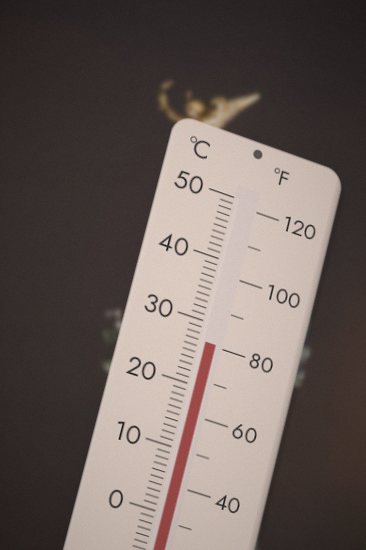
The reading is 27 °C
